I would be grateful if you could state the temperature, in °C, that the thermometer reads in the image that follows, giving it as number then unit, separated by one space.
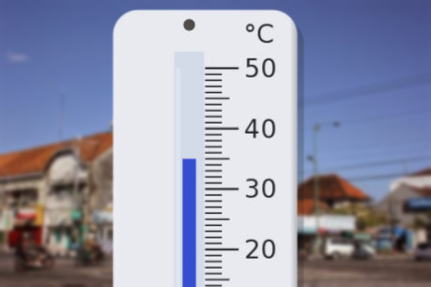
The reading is 35 °C
